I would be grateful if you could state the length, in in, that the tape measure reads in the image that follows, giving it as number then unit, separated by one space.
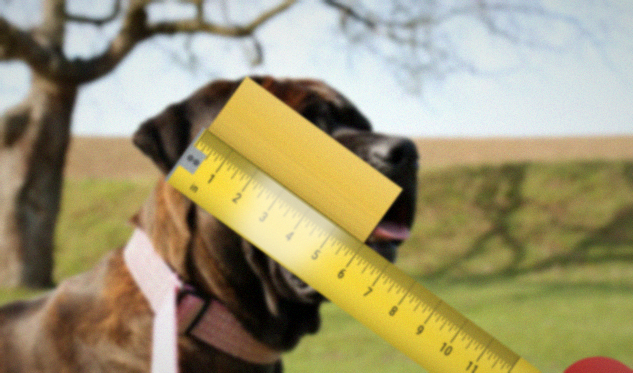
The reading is 6 in
